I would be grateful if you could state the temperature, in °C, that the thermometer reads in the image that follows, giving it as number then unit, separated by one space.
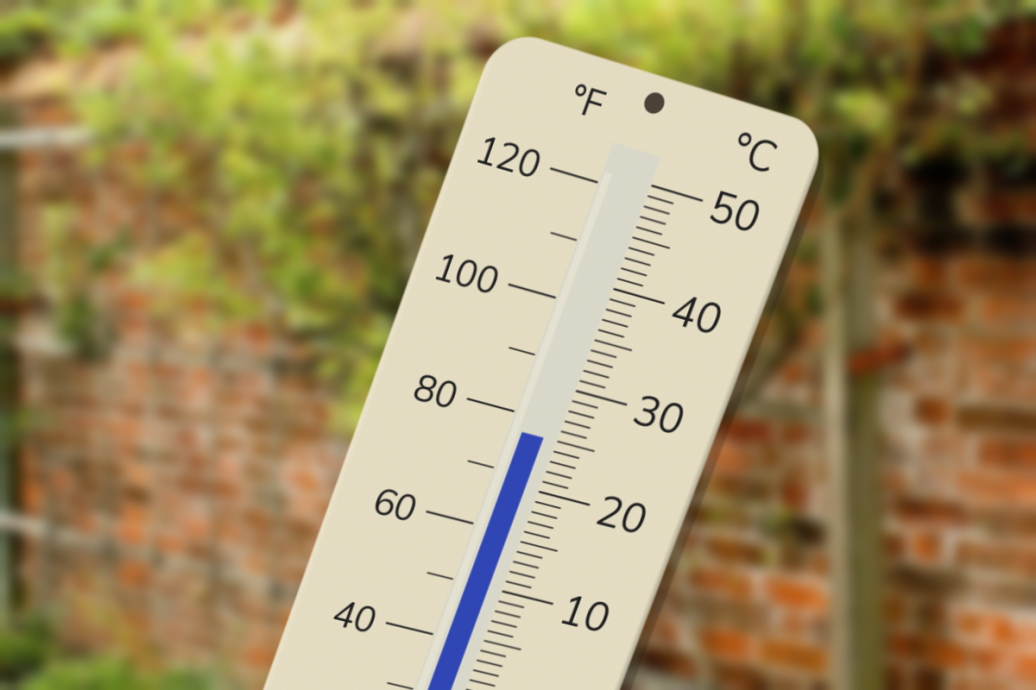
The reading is 25 °C
